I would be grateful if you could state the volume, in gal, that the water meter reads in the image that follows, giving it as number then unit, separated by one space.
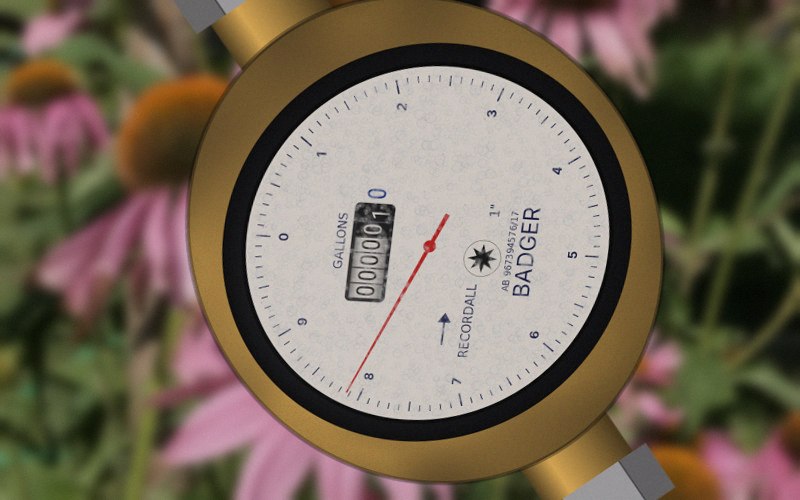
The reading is 8.1 gal
